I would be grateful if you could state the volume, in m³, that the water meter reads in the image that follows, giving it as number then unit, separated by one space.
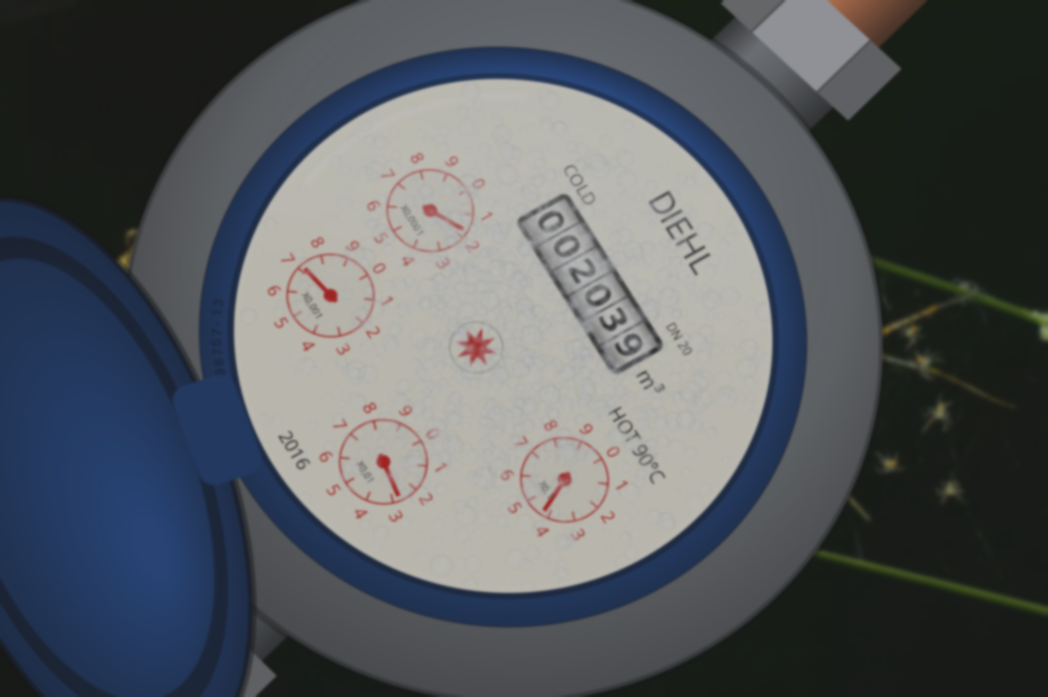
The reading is 2039.4271 m³
